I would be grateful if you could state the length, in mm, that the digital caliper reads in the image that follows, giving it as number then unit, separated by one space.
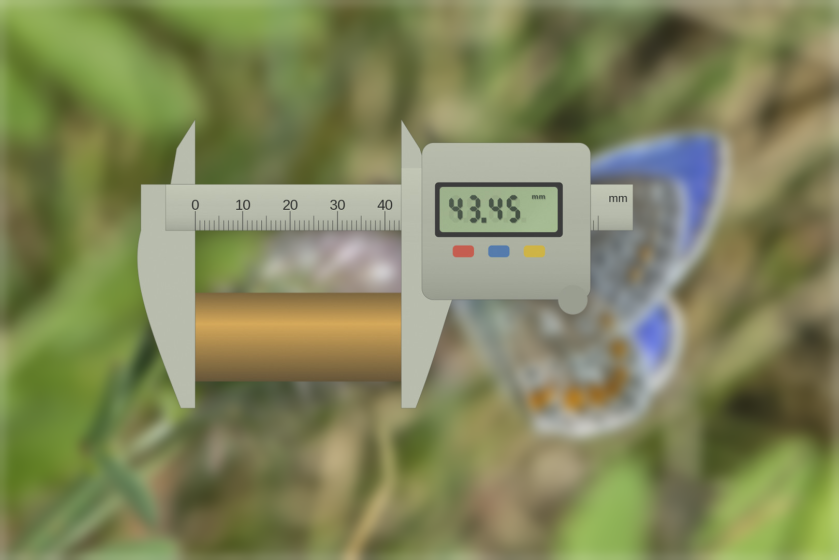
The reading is 43.45 mm
